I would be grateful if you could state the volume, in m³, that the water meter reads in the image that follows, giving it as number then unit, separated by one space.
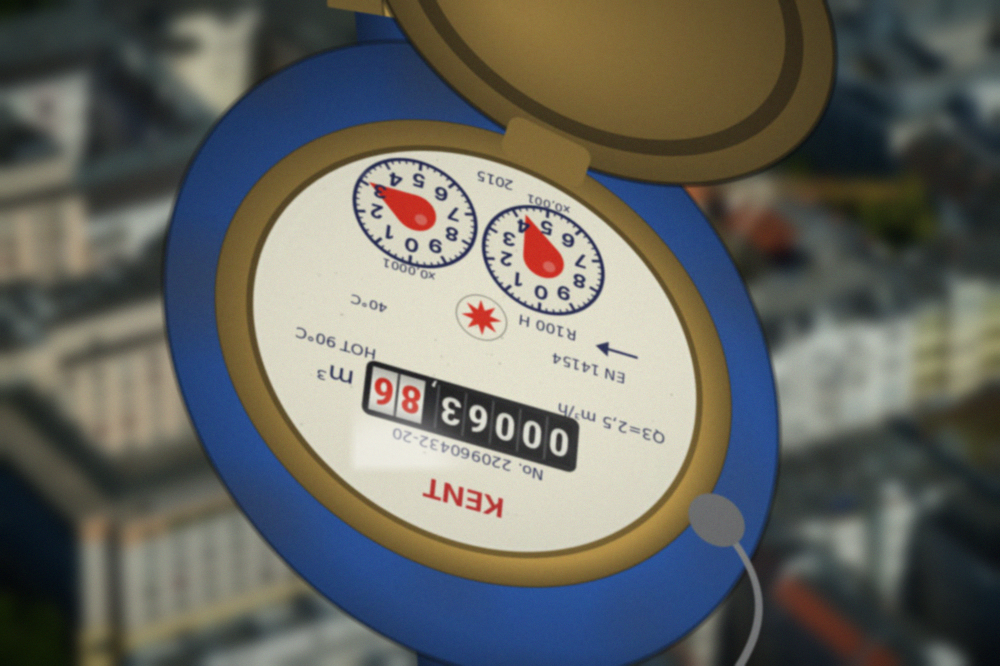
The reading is 63.8643 m³
